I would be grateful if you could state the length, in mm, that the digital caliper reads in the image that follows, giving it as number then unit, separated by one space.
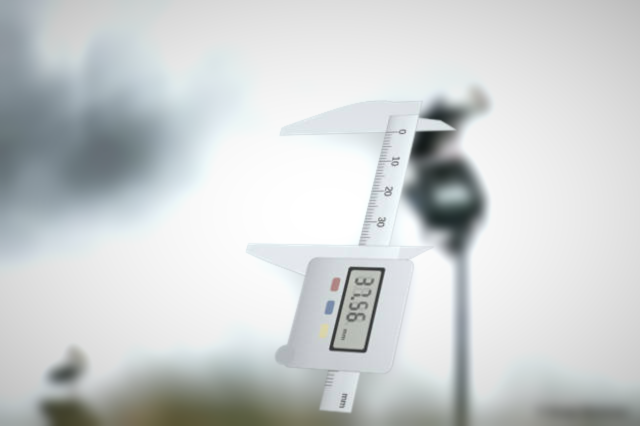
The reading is 37.56 mm
